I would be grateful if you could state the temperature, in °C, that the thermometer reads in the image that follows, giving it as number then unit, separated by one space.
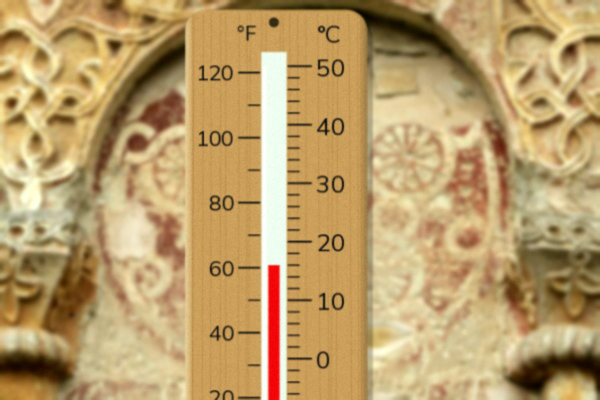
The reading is 16 °C
